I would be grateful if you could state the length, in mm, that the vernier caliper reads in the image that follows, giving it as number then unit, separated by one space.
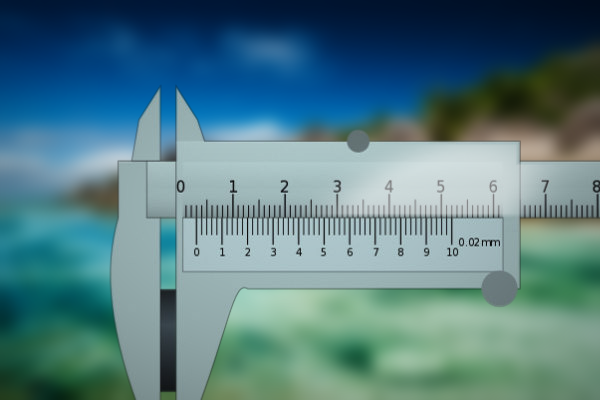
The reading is 3.0 mm
